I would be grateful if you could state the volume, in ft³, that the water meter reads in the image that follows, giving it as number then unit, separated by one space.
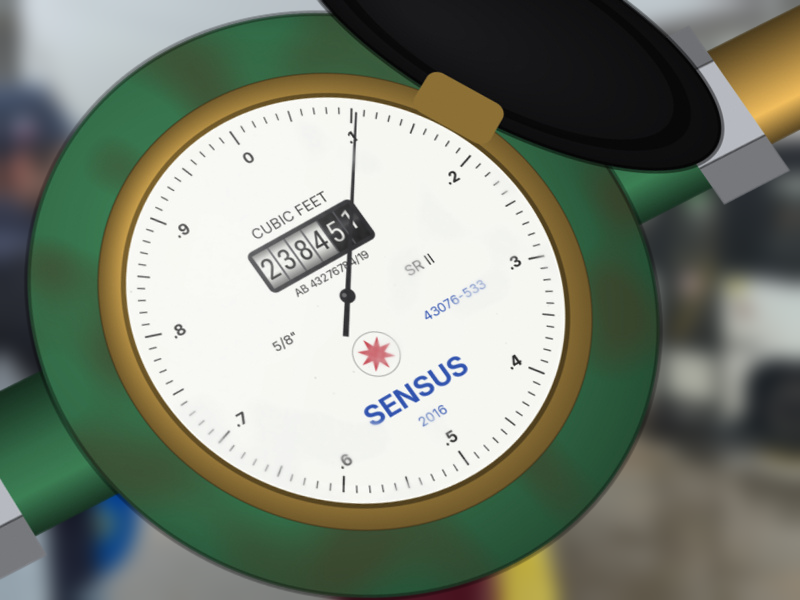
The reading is 238451.10 ft³
